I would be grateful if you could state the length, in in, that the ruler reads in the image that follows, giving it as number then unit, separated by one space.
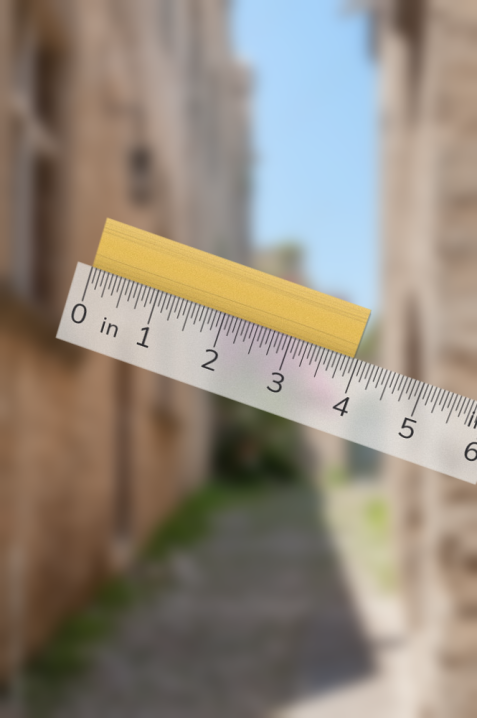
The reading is 3.9375 in
